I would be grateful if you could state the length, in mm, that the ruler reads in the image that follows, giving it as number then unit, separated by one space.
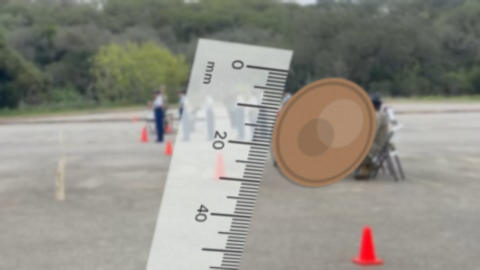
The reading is 30 mm
